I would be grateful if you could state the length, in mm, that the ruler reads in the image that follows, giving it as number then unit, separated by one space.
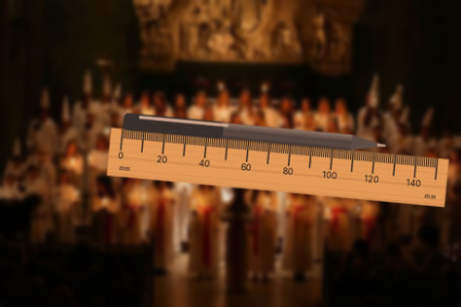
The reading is 125 mm
